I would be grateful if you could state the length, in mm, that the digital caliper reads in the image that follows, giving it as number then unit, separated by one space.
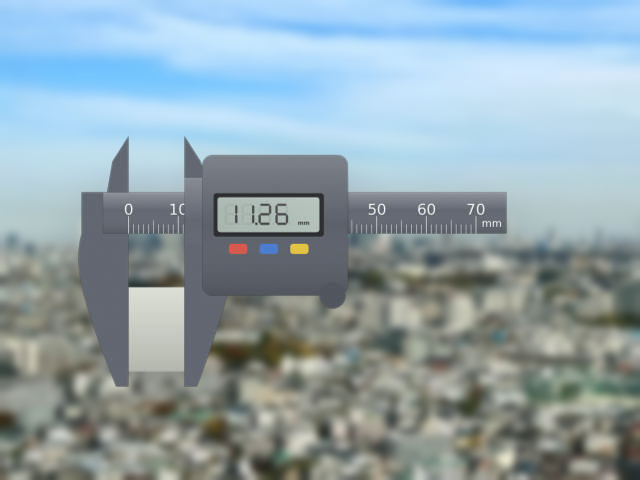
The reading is 11.26 mm
